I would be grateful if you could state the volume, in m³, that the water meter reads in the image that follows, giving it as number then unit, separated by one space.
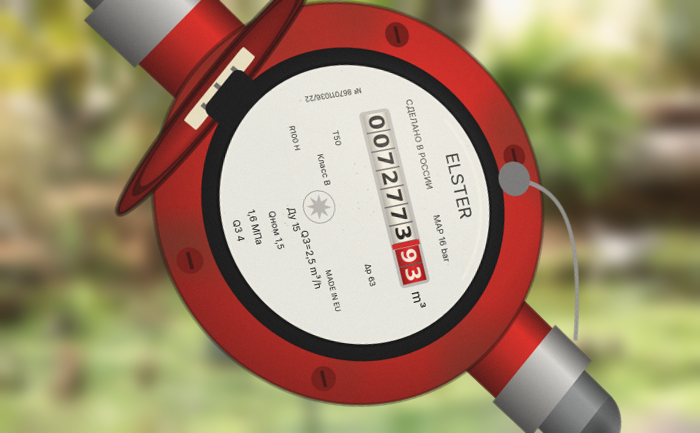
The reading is 72773.93 m³
